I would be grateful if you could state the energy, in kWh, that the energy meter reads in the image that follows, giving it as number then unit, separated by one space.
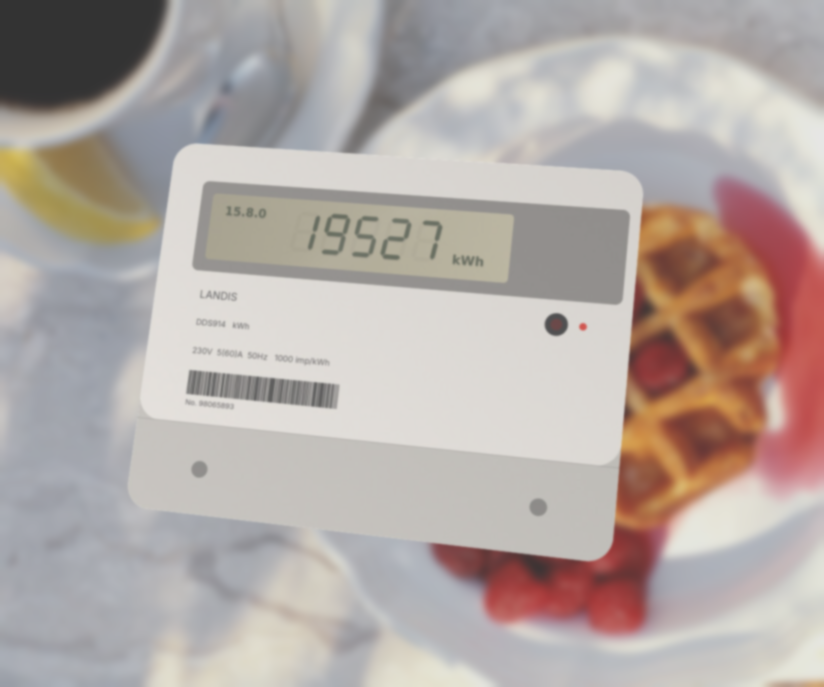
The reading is 19527 kWh
